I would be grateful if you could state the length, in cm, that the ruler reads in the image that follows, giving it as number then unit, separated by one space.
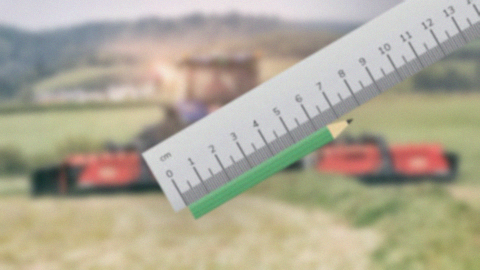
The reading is 7.5 cm
